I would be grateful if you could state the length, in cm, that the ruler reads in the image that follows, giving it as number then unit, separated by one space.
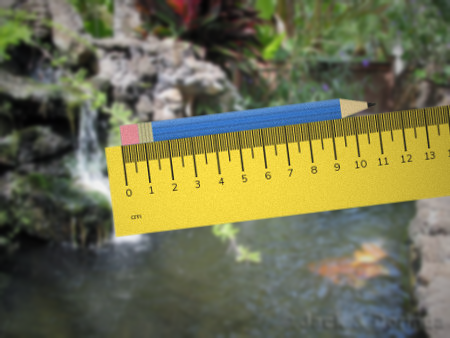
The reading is 11 cm
